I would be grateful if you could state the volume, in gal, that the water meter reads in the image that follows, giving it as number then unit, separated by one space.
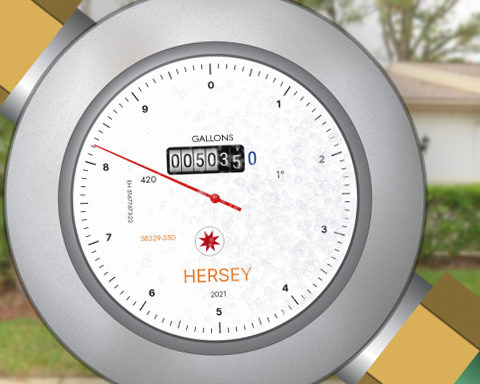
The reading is 50348.2 gal
